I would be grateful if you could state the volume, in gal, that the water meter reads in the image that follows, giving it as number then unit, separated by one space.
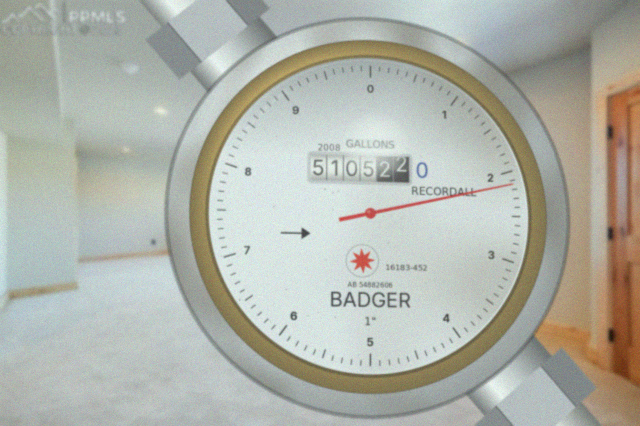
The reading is 5105222.1 gal
